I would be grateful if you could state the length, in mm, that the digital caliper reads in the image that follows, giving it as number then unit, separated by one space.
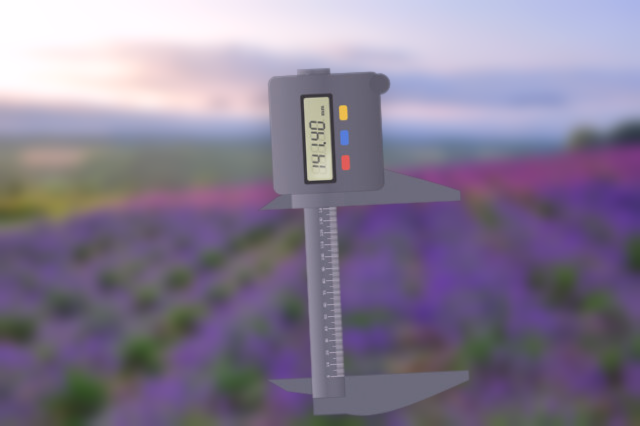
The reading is 141.40 mm
